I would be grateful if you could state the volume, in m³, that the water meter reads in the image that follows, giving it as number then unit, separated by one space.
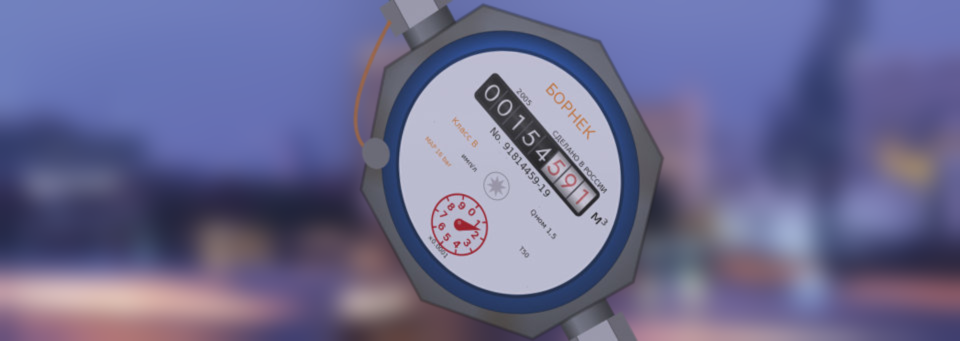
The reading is 154.5911 m³
